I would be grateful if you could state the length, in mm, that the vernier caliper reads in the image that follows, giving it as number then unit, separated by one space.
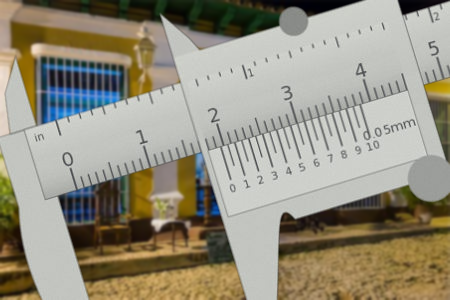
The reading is 19.6 mm
